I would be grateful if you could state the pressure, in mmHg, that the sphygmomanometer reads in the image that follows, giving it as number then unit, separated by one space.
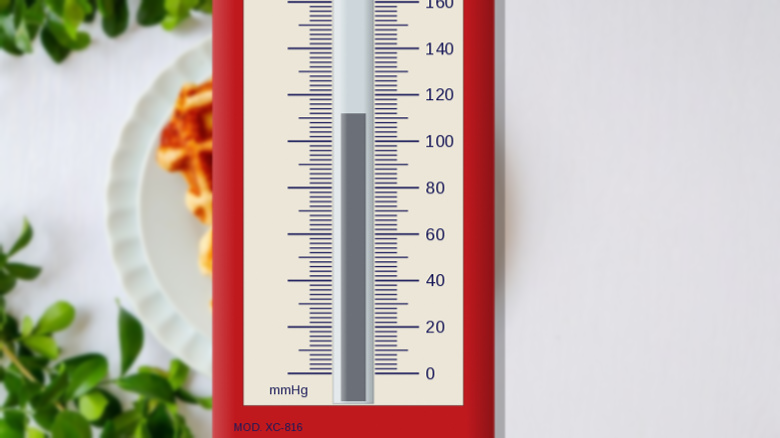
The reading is 112 mmHg
